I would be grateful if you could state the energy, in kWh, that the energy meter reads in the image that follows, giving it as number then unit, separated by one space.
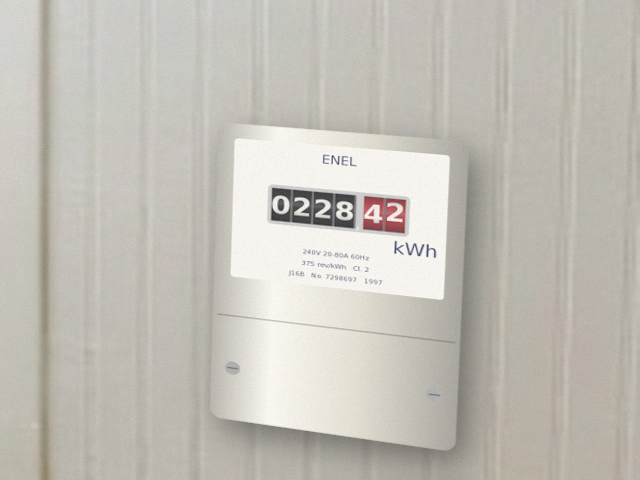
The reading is 228.42 kWh
